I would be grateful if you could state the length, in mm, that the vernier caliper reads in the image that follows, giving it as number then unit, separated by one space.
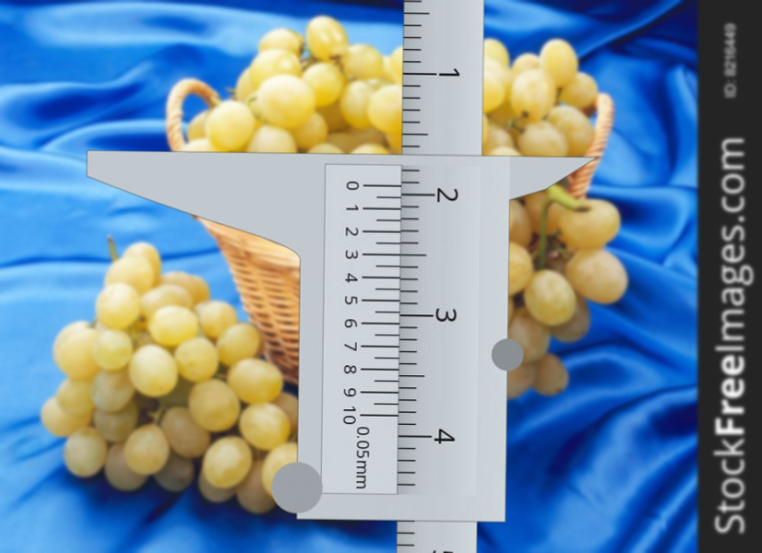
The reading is 19.3 mm
